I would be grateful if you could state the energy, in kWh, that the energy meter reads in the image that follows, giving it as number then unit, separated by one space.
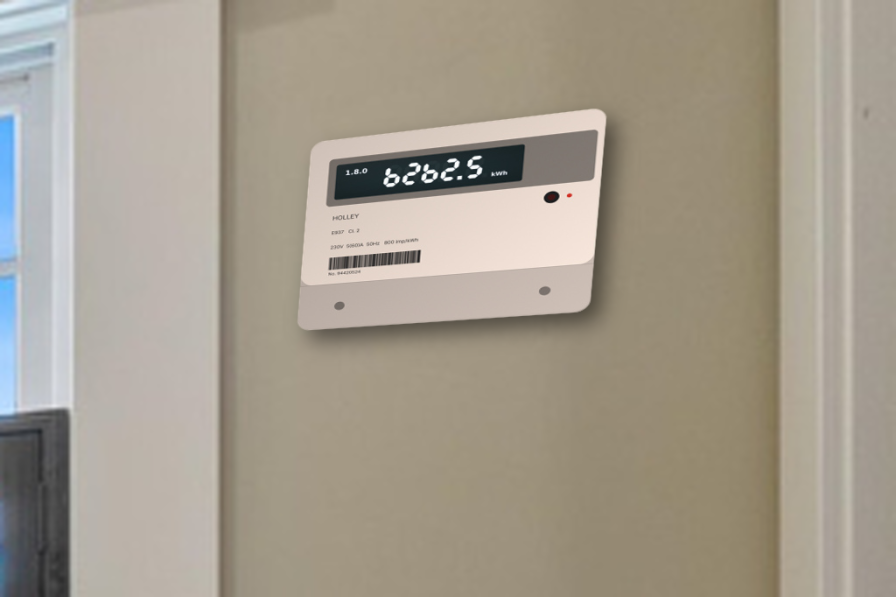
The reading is 6262.5 kWh
